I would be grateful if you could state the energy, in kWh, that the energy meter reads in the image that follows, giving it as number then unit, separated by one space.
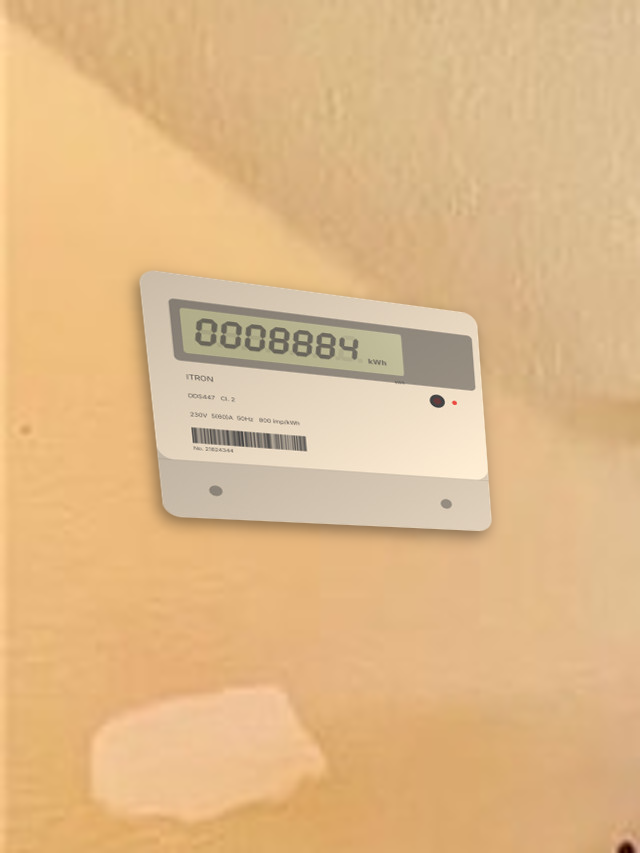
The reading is 8884 kWh
